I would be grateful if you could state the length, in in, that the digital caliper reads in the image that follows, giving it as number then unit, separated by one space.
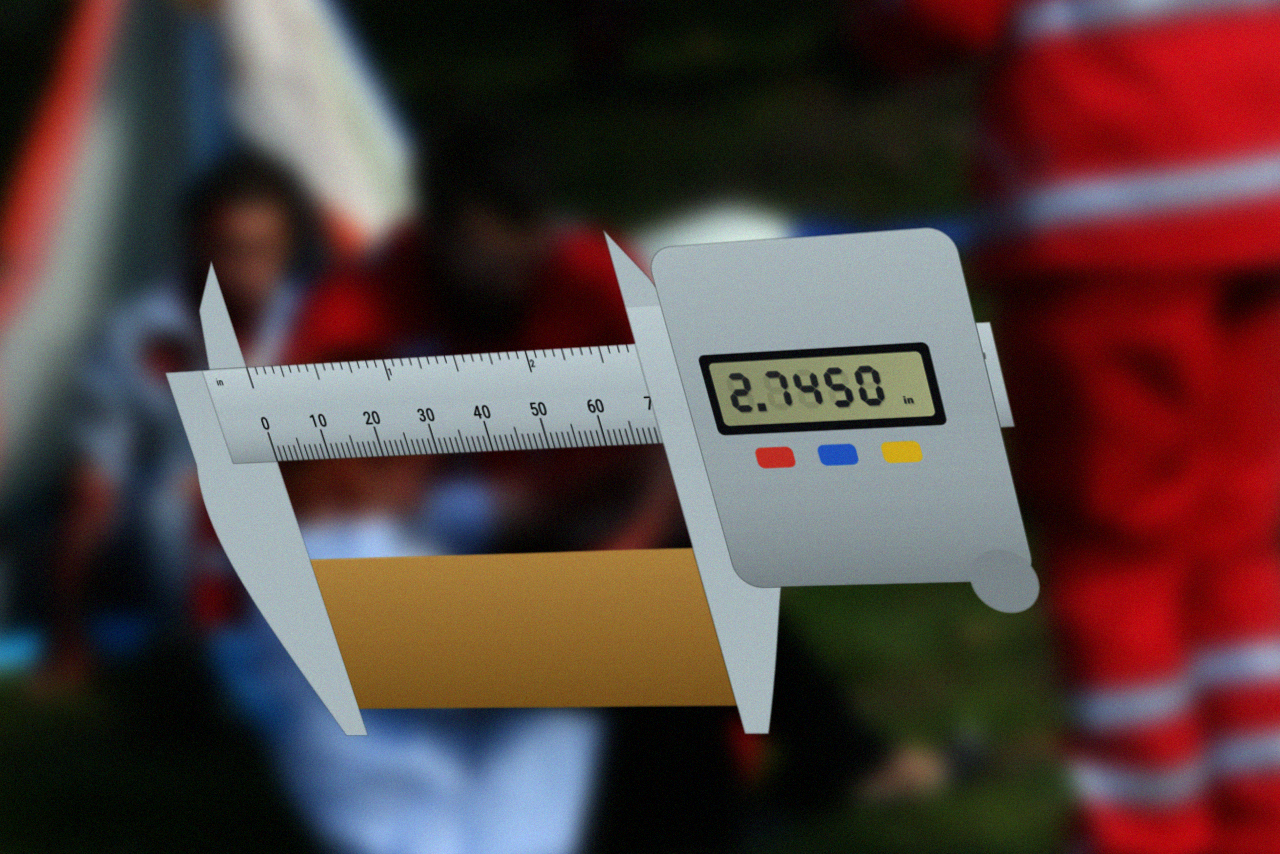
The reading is 2.7450 in
